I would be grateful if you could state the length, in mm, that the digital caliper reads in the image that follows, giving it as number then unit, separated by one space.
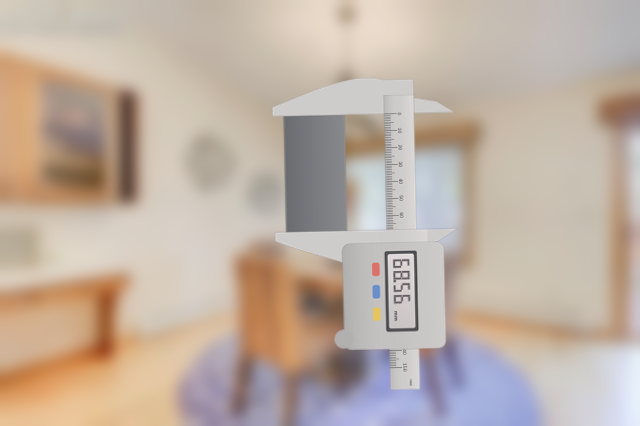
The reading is 68.56 mm
